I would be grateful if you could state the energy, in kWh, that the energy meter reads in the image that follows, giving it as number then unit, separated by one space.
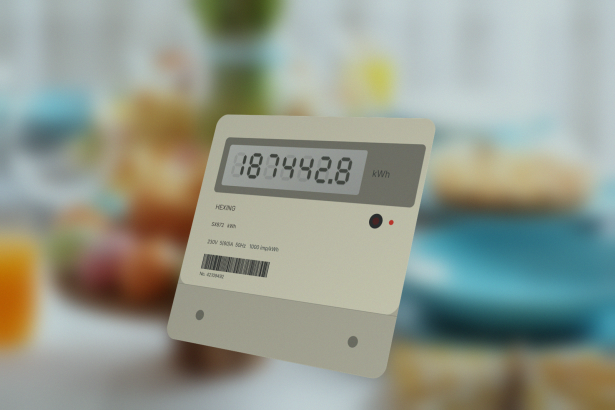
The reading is 187442.8 kWh
